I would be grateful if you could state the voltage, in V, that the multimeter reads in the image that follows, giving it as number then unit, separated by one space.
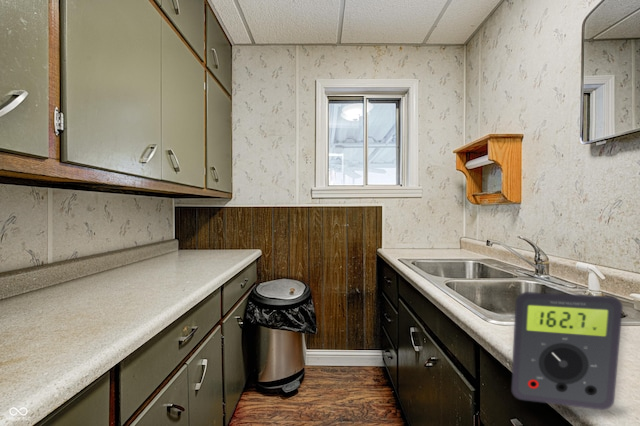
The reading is 162.7 V
